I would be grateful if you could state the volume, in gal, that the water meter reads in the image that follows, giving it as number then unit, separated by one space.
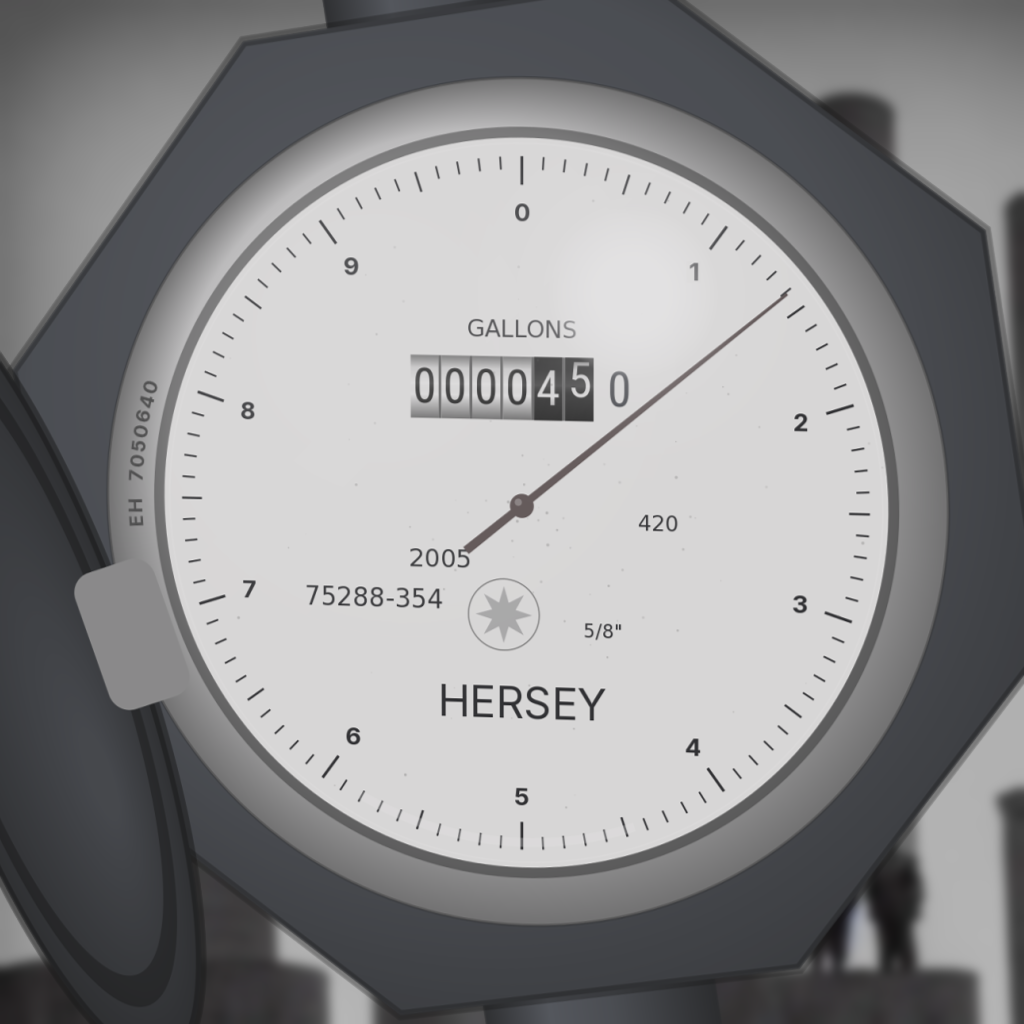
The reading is 451.4 gal
